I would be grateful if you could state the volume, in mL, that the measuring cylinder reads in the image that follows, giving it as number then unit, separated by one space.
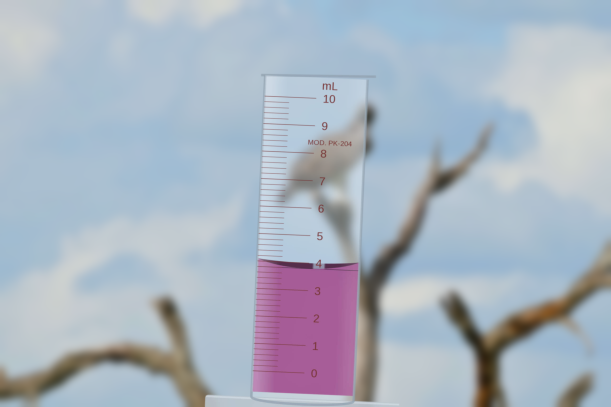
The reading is 3.8 mL
